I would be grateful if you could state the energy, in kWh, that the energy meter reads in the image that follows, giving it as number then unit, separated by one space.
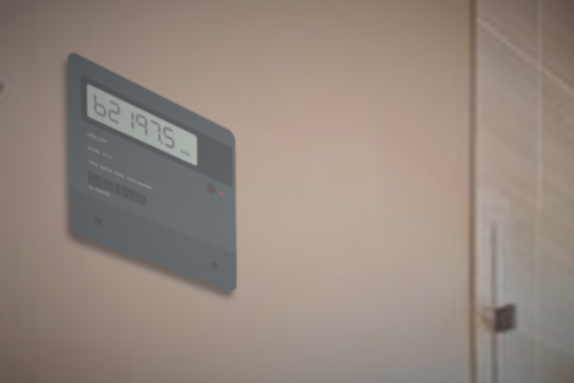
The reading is 62197.5 kWh
